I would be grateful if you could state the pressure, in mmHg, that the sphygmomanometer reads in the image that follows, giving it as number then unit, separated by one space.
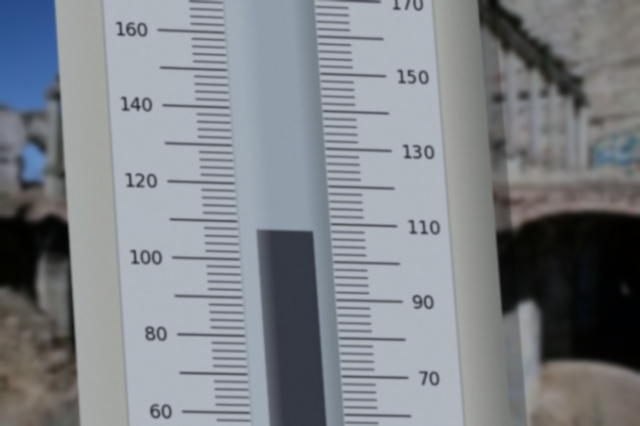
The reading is 108 mmHg
